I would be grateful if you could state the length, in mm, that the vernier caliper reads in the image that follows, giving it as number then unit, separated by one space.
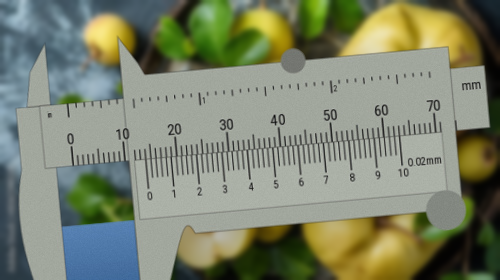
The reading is 14.0 mm
